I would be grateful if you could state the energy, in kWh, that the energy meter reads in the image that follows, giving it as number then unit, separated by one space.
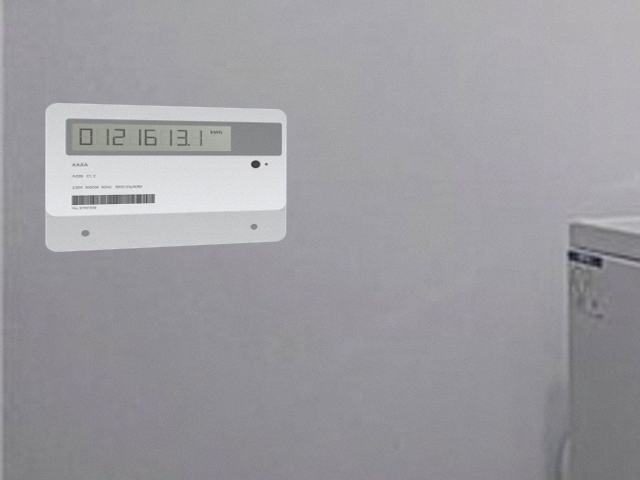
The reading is 121613.1 kWh
